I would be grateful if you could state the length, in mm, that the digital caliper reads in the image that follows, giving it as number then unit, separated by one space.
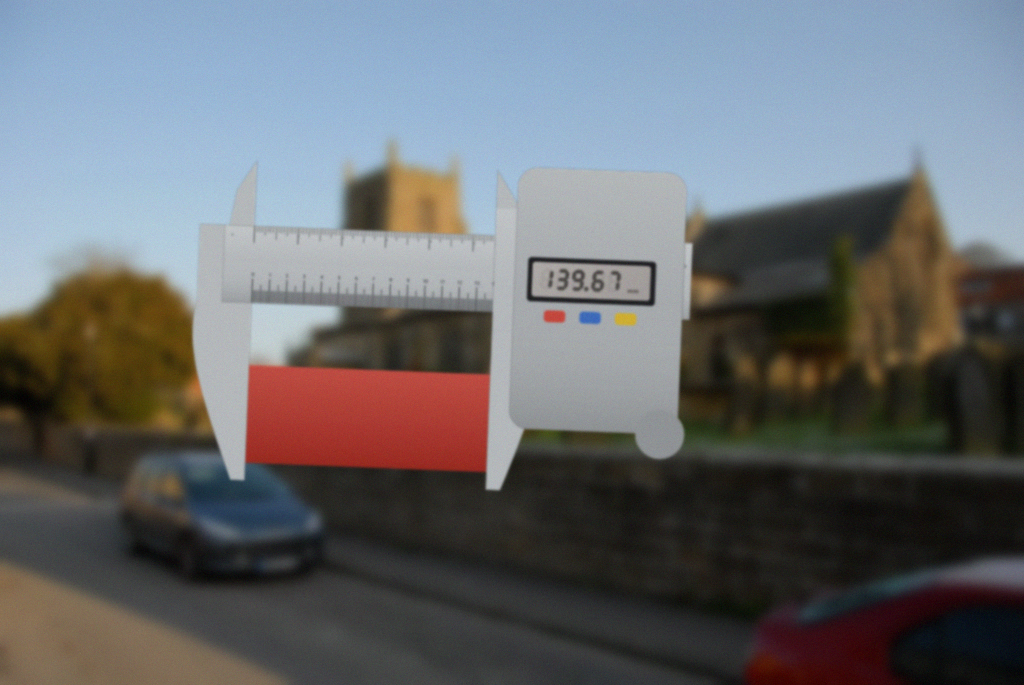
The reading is 139.67 mm
